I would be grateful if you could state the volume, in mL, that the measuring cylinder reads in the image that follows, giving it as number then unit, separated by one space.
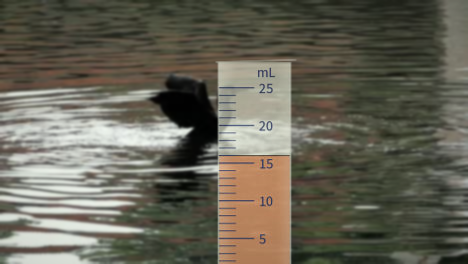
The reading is 16 mL
